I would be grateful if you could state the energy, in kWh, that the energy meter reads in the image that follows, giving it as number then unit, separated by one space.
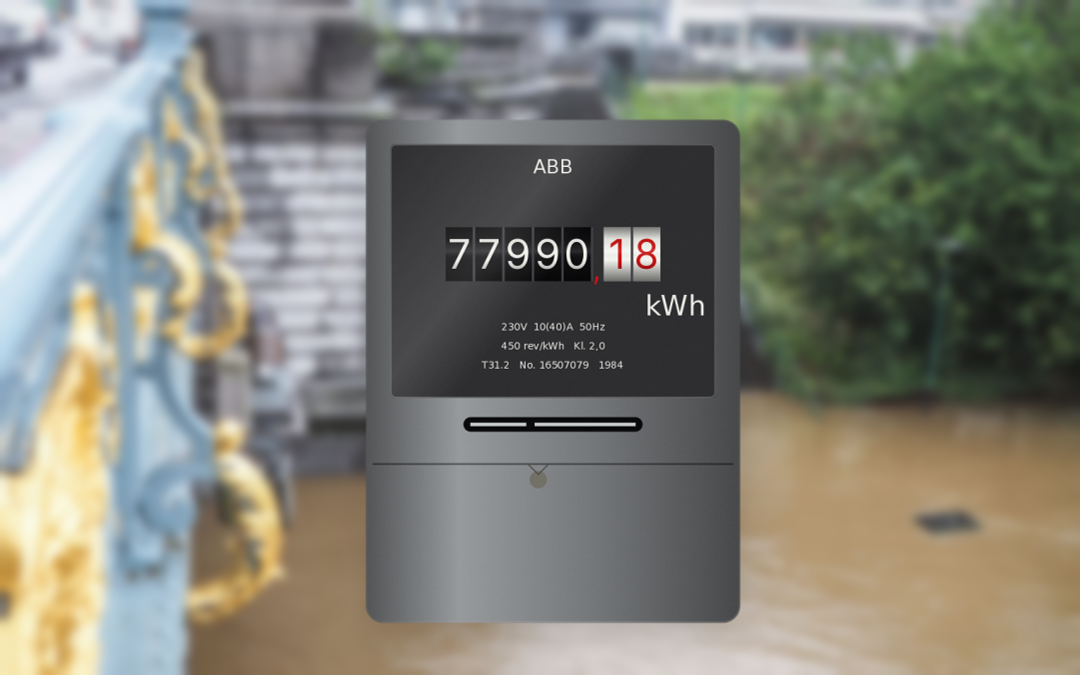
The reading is 77990.18 kWh
